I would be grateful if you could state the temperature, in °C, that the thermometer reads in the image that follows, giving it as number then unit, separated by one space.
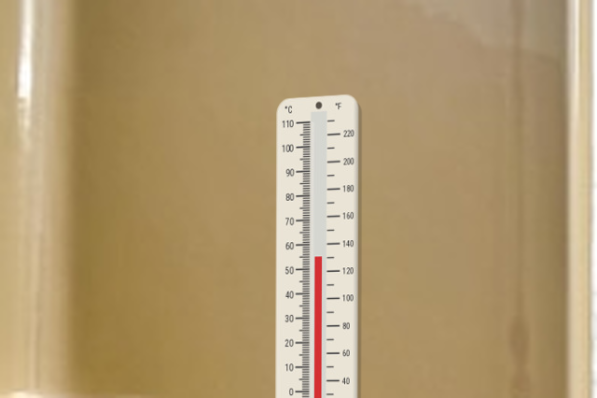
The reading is 55 °C
